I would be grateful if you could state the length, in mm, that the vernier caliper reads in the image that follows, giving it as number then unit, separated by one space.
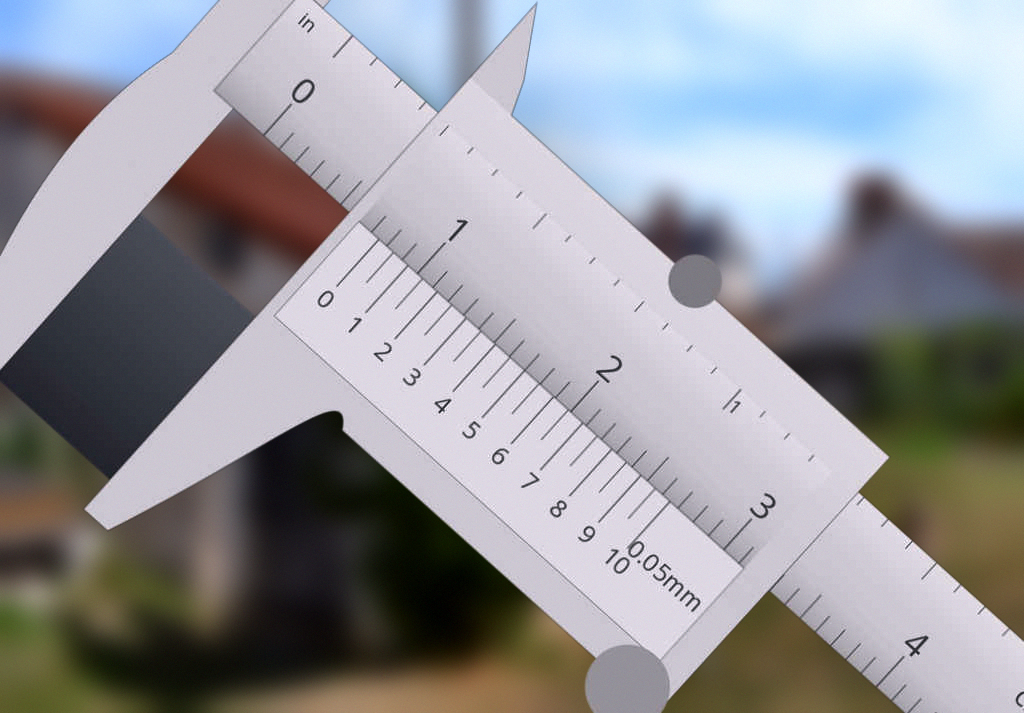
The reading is 7.5 mm
